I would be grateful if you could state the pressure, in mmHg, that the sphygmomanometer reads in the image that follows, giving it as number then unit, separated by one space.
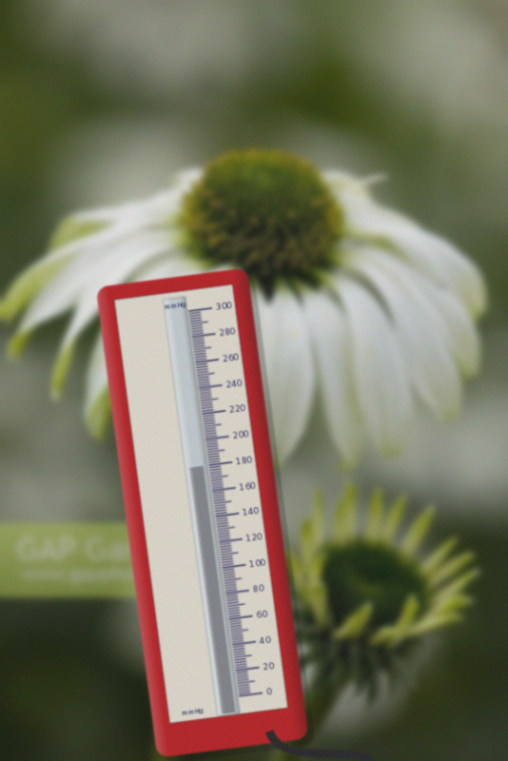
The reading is 180 mmHg
